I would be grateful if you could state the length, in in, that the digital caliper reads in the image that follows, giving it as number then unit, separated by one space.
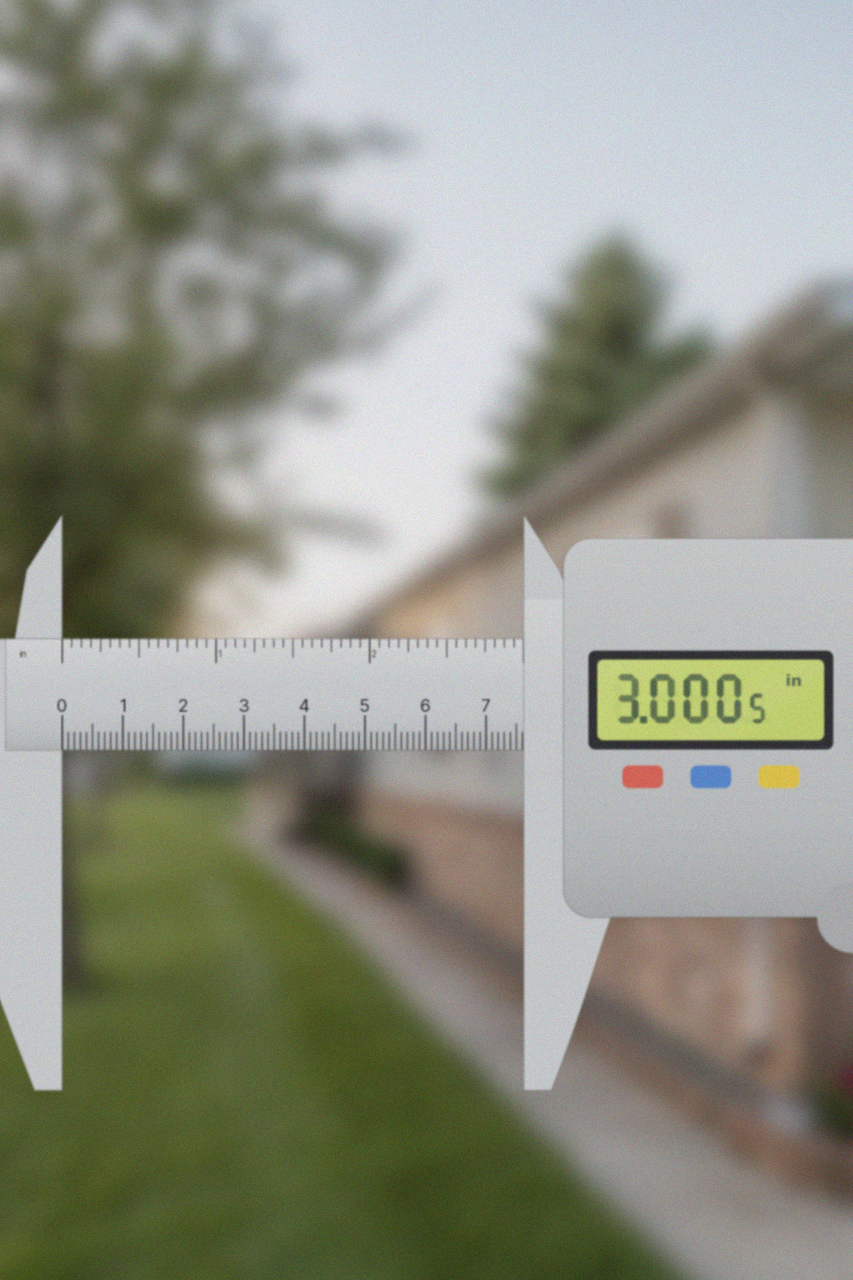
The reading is 3.0005 in
